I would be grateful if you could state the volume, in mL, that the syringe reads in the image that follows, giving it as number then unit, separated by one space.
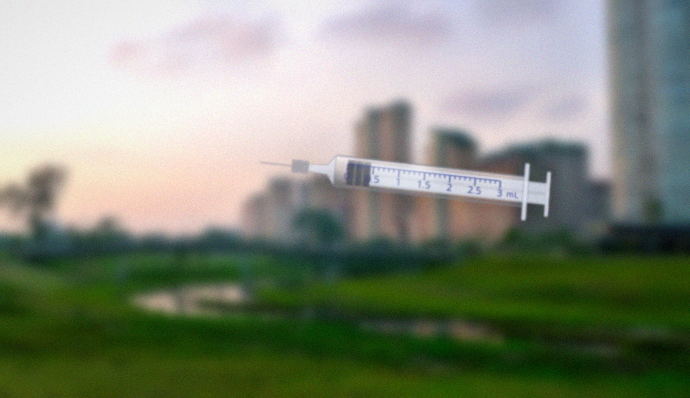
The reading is 0 mL
